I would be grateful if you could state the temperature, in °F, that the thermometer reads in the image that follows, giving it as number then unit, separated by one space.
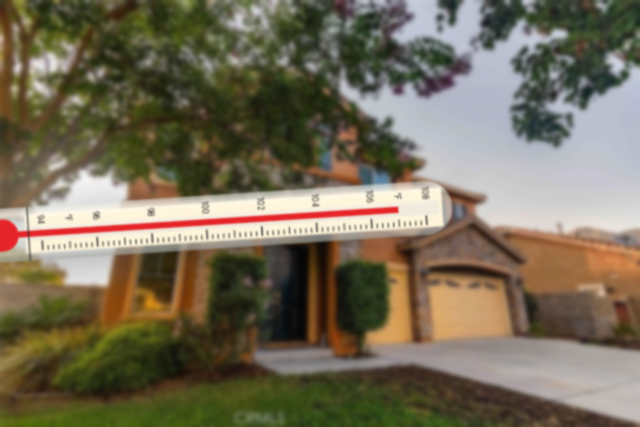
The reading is 107 °F
